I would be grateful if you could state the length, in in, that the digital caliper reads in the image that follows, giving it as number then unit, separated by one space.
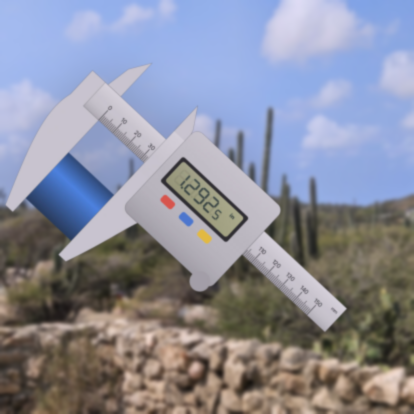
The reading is 1.2925 in
